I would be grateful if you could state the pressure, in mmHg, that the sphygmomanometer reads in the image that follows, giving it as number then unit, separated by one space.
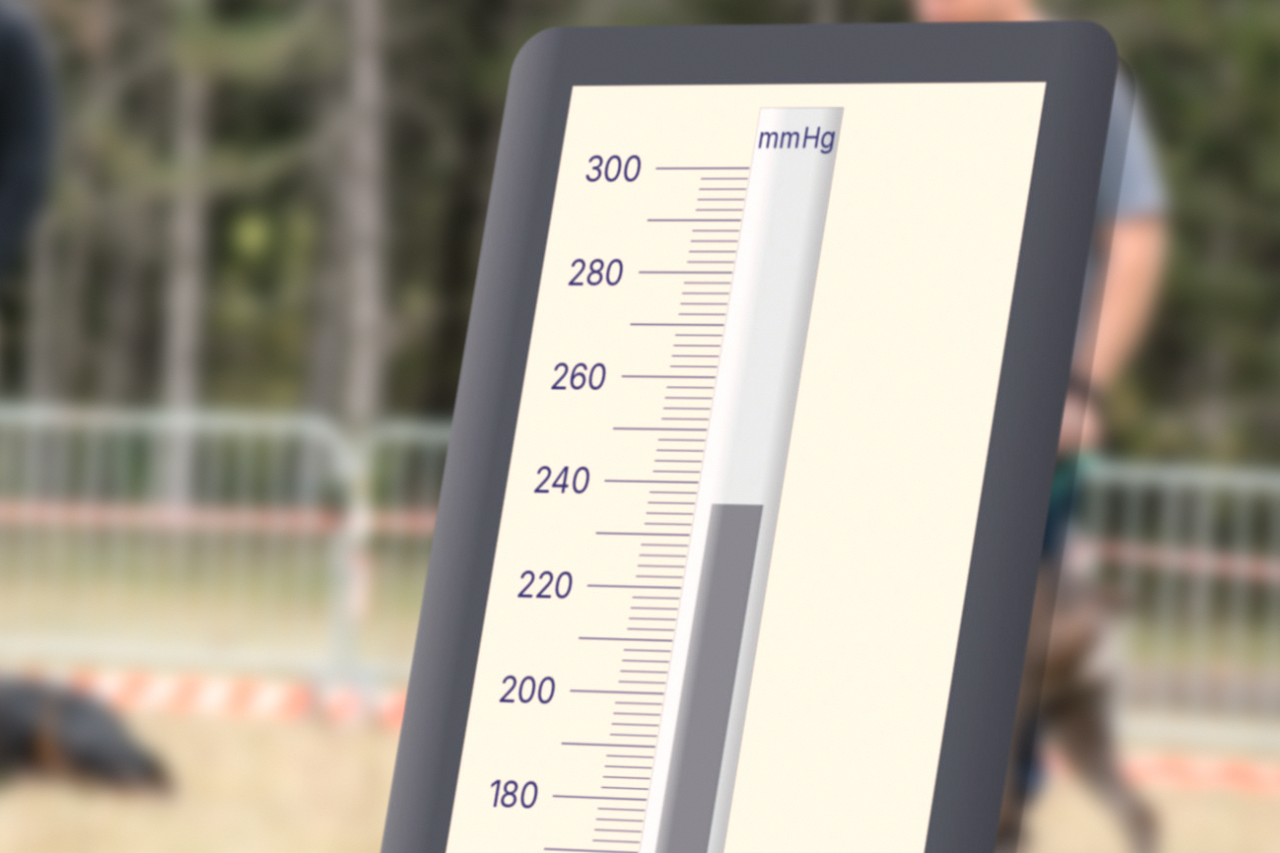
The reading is 236 mmHg
